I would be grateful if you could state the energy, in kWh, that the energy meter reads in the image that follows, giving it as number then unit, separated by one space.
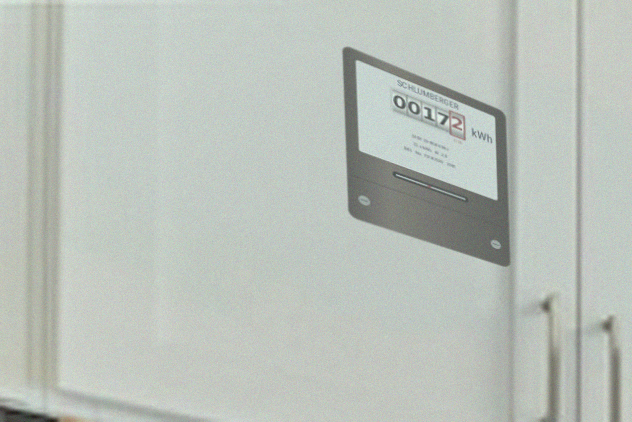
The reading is 17.2 kWh
